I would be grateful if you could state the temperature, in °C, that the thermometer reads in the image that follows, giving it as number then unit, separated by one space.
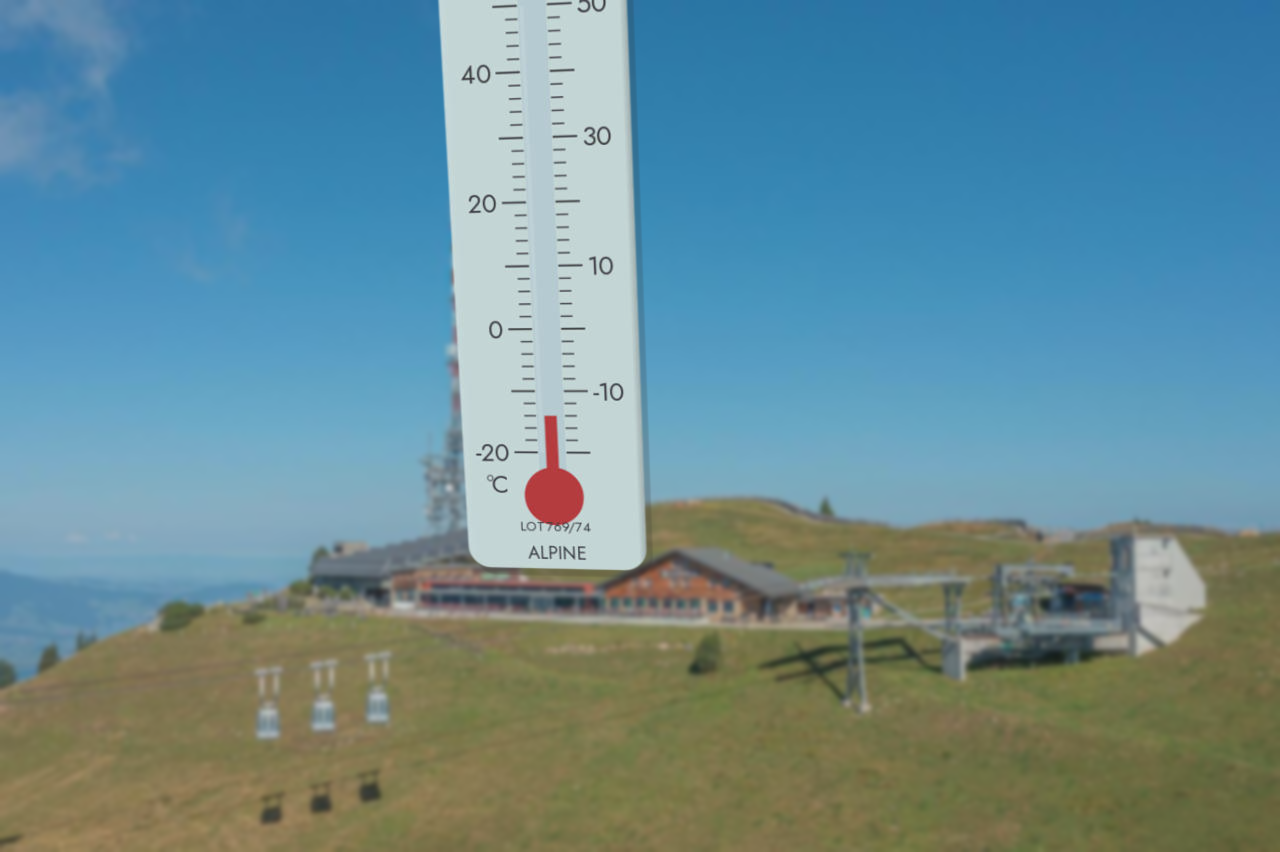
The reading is -14 °C
